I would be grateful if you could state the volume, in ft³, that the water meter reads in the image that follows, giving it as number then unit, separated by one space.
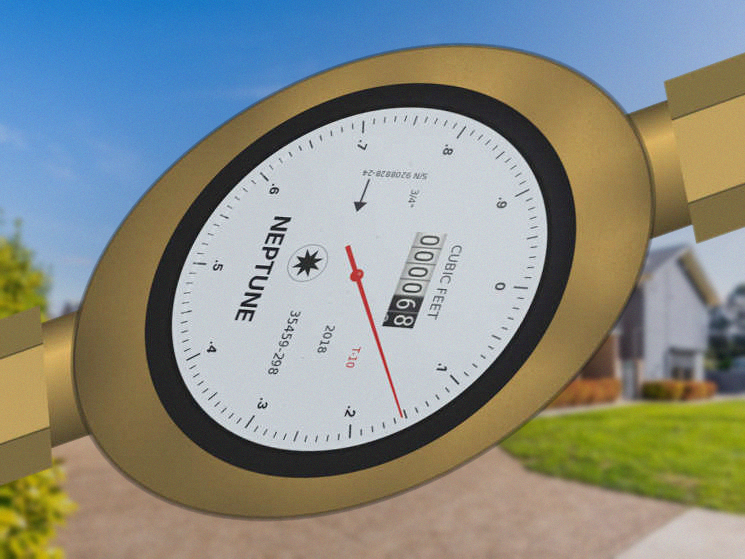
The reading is 68.15 ft³
